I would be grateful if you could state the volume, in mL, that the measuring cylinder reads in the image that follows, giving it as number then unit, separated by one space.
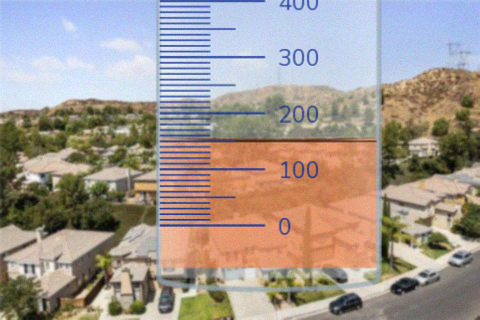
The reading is 150 mL
